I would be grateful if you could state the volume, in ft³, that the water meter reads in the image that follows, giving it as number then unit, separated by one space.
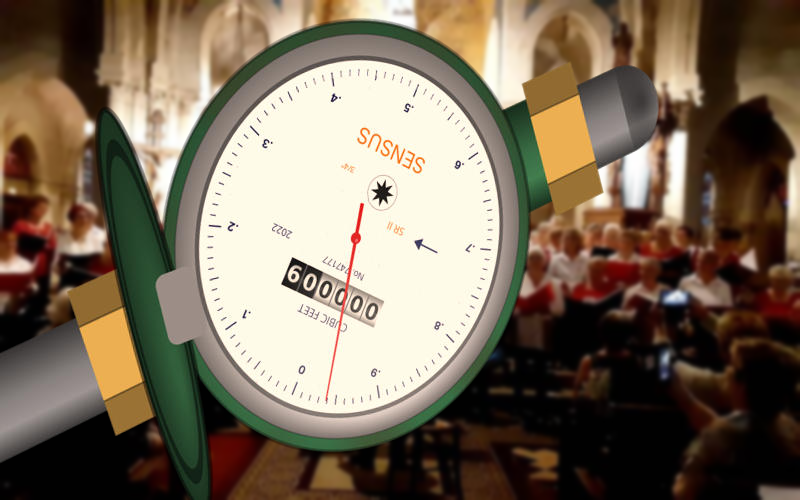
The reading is 8.96 ft³
